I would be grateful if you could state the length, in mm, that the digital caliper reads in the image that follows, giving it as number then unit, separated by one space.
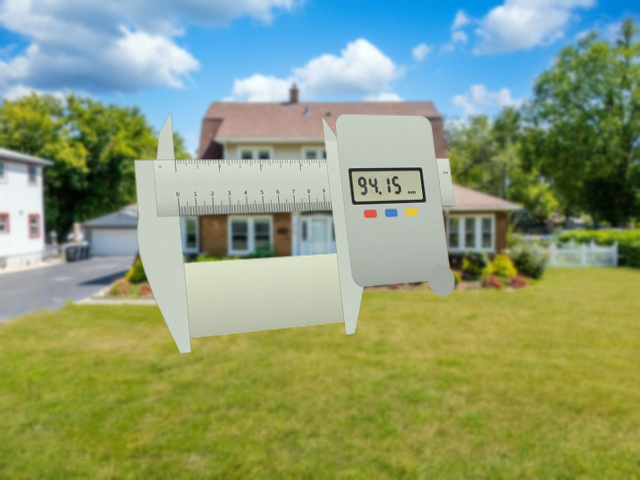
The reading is 94.15 mm
